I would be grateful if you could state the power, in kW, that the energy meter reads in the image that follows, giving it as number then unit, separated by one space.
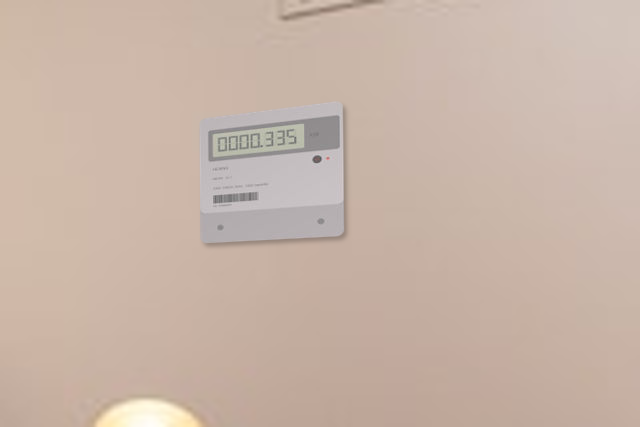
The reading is 0.335 kW
